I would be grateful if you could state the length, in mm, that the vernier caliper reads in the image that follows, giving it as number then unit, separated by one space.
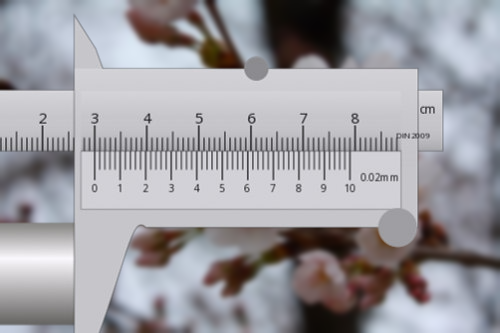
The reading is 30.0 mm
